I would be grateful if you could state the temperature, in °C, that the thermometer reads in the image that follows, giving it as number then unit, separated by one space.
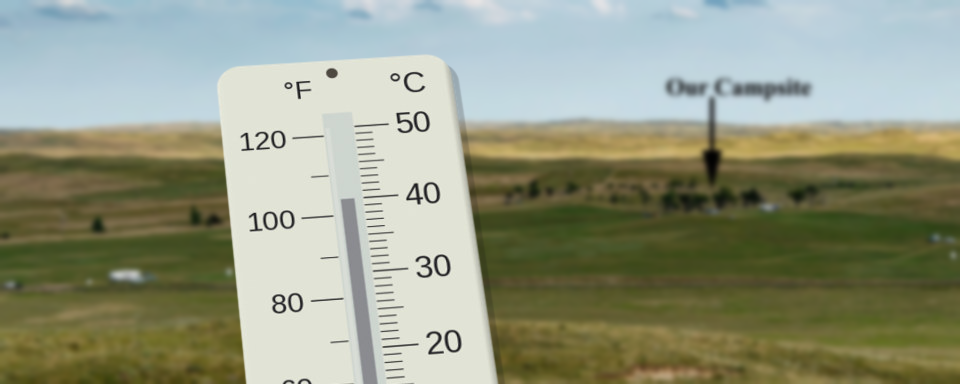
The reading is 40 °C
